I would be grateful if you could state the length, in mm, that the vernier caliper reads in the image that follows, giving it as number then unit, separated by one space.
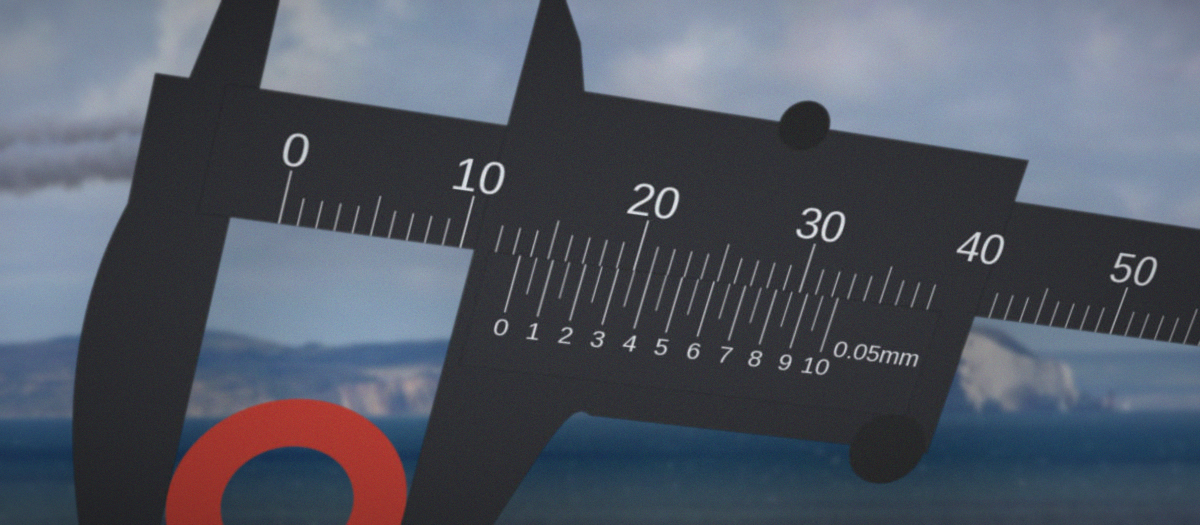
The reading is 13.4 mm
